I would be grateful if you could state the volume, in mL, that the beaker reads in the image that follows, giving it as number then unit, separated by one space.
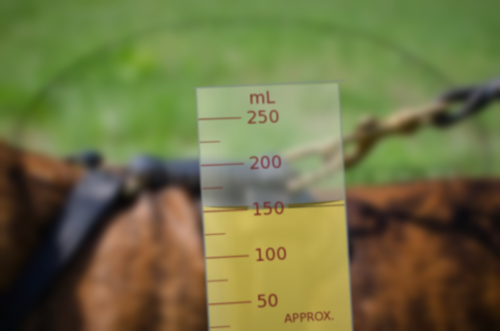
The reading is 150 mL
